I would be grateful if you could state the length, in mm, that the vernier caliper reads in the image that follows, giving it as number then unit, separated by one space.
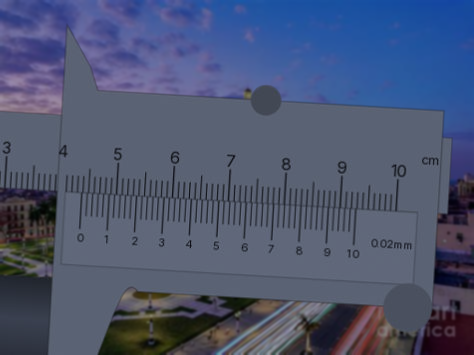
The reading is 43.8 mm
